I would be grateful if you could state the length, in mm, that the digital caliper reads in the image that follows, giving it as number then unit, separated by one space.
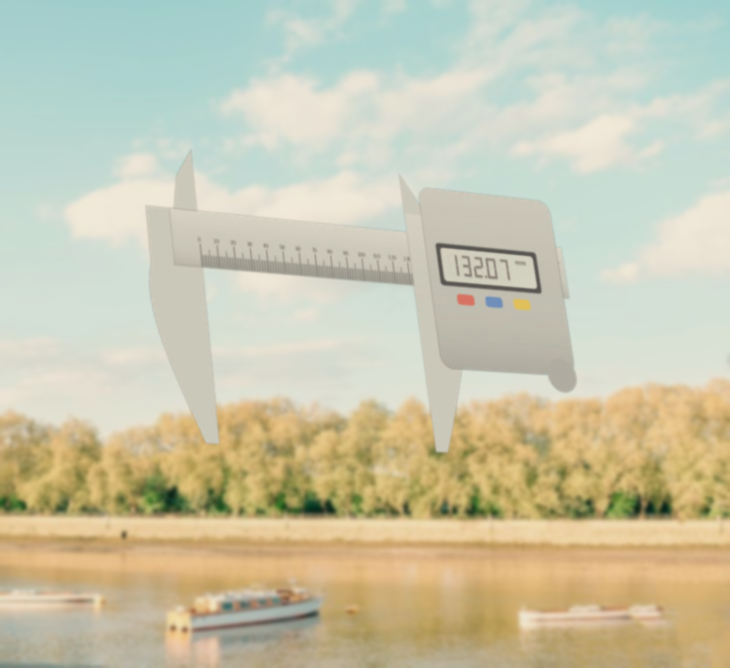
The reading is 132.07 mm
